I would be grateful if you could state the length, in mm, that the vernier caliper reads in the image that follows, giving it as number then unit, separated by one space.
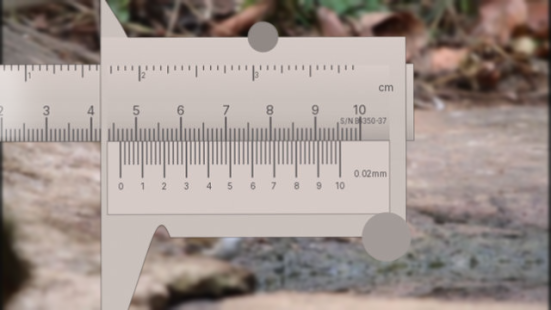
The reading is 46.5 mm
